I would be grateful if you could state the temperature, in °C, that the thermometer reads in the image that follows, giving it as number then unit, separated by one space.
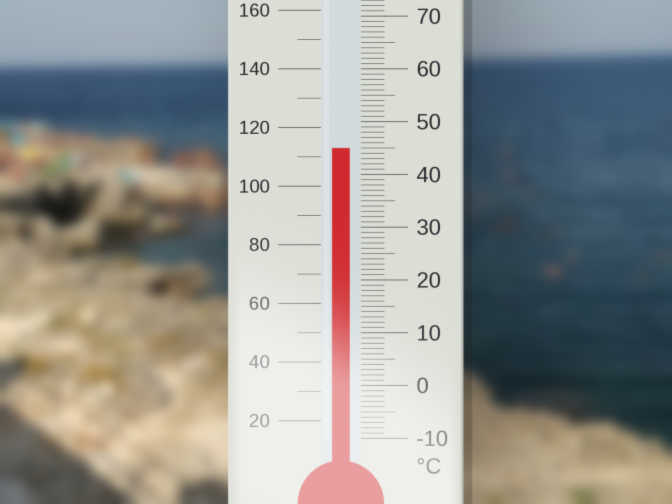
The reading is 45 °C
